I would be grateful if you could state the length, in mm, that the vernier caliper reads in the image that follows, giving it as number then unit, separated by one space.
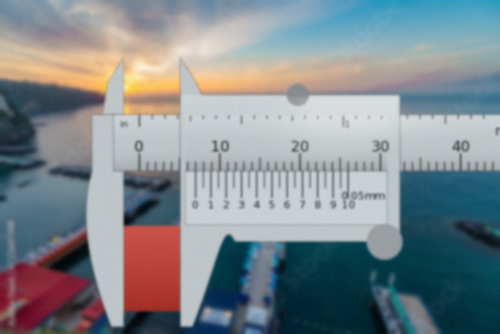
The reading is 7.0 mm
